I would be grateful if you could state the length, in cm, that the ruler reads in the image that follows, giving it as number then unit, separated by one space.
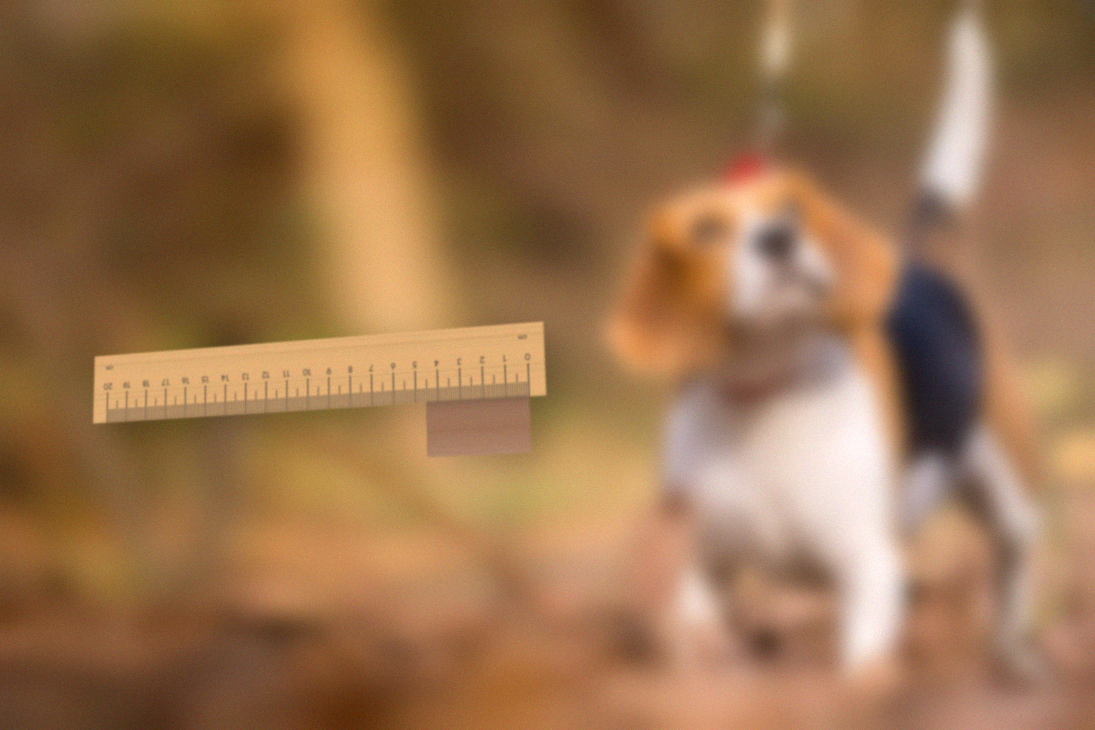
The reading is 4.5 cm
